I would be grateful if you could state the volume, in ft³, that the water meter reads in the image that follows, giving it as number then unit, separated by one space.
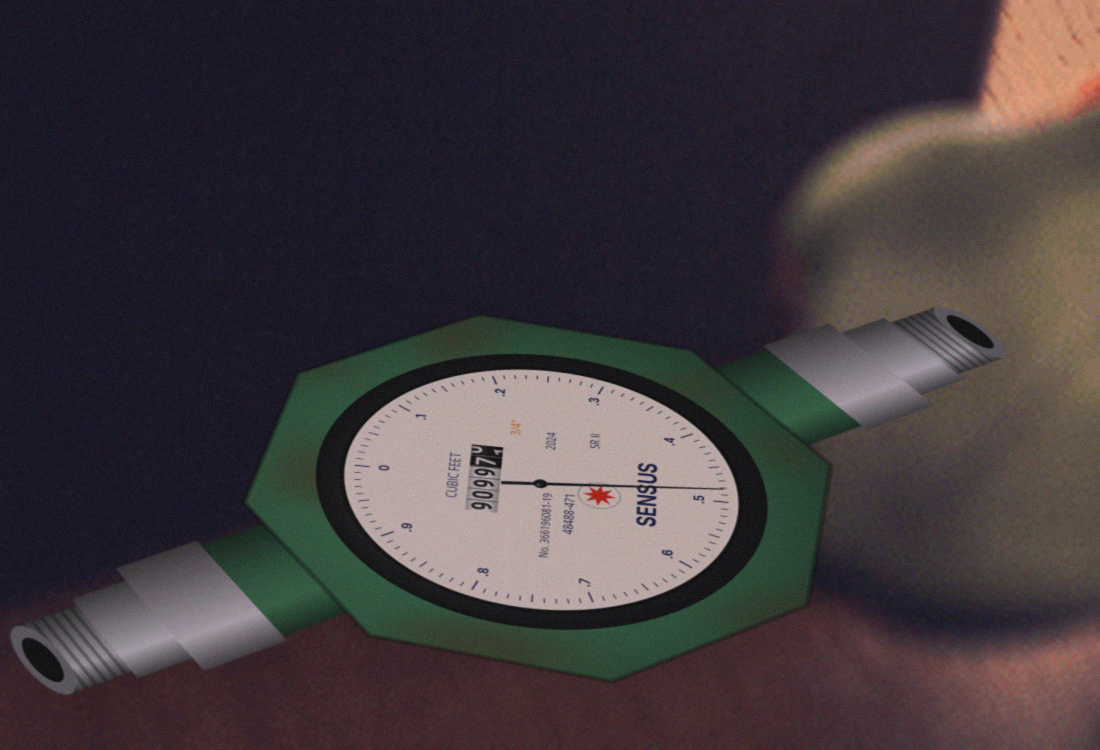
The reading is 909970.48 ft³
